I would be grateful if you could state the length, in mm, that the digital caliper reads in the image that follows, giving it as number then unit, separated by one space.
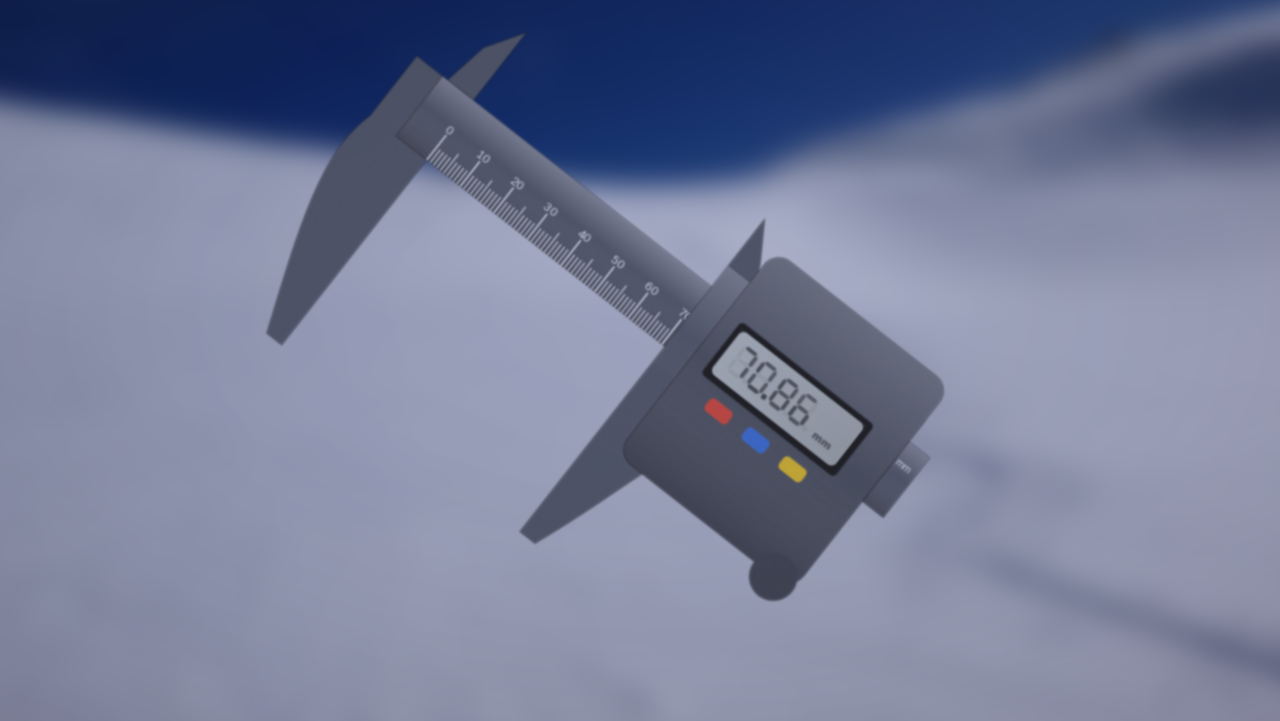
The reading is 70.86 mm
